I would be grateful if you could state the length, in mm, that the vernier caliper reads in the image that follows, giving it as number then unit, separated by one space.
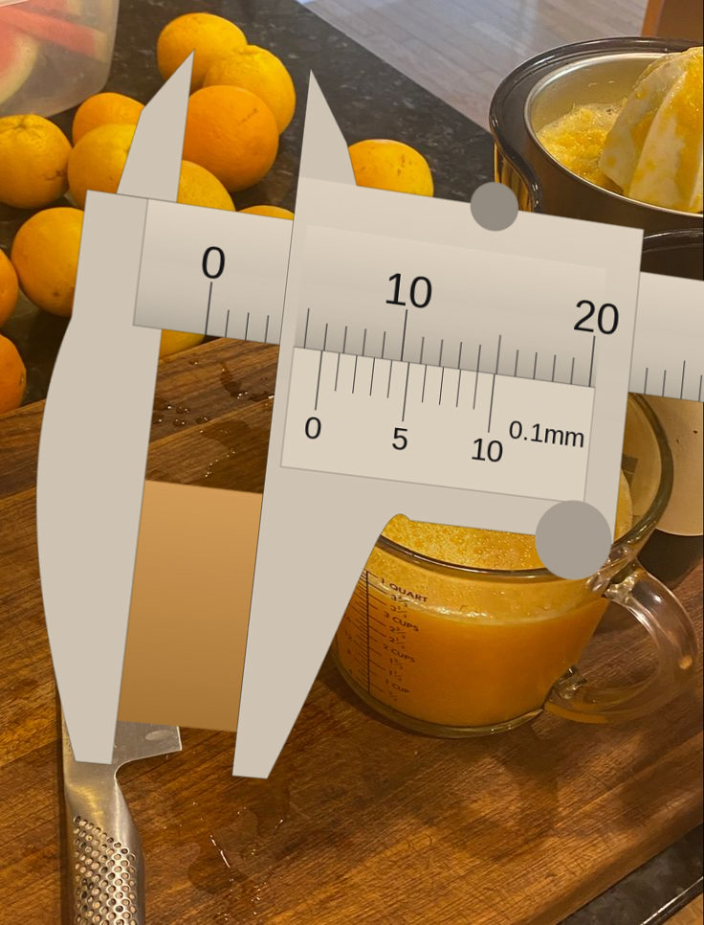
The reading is 5.9 mm
